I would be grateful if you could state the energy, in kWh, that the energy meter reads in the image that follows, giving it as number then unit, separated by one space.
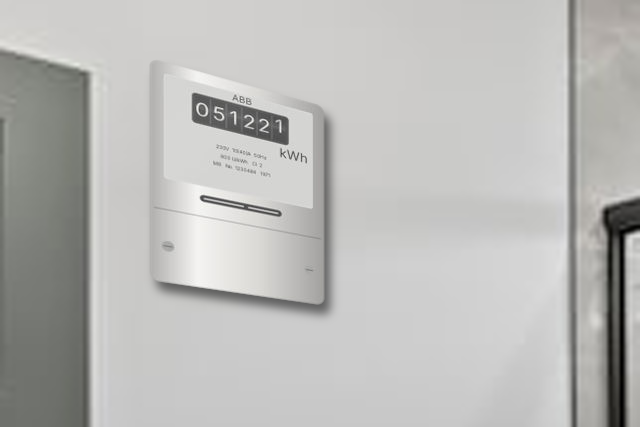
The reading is 51221 kWh
